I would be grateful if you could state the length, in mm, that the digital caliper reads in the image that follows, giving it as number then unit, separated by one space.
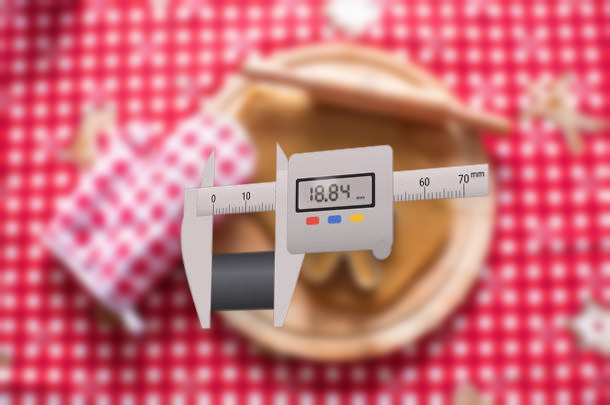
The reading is 18.84 mm
